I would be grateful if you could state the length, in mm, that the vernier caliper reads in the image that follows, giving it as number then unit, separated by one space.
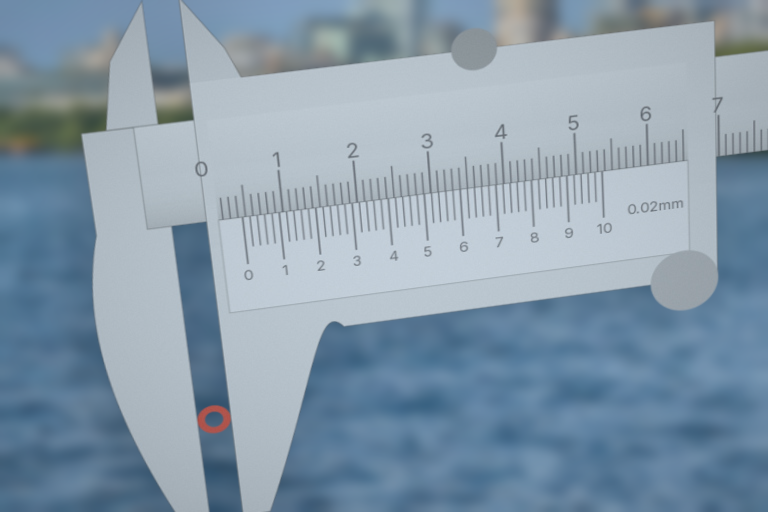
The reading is 4.6 mm
